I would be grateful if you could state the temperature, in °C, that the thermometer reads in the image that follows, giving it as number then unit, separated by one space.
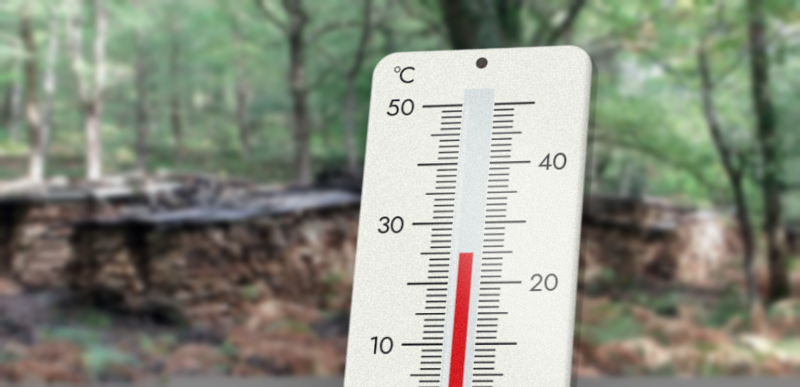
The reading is 25 °C
